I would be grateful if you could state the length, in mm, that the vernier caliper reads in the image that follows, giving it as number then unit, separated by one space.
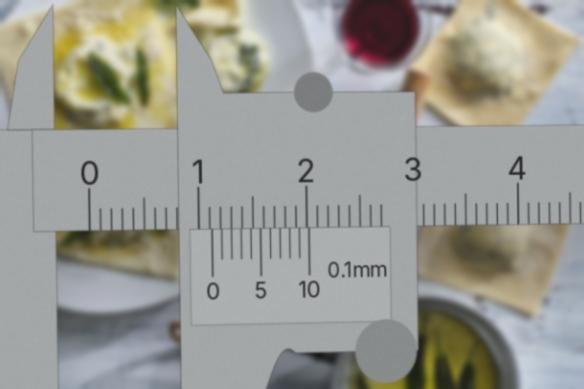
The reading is 11.2 mm
